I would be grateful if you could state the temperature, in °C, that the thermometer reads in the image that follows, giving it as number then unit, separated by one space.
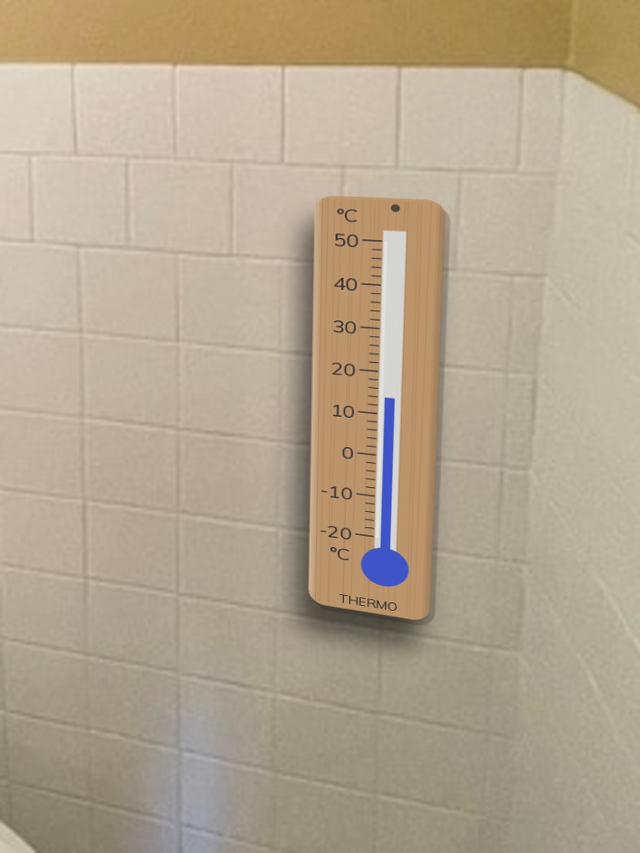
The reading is 14 °C
